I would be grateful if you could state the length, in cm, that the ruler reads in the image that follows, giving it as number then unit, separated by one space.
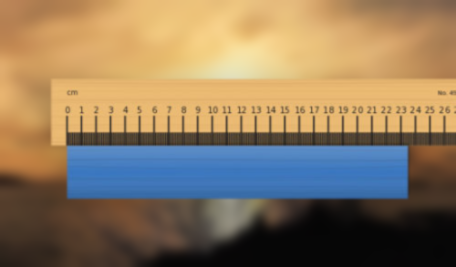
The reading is 23.5 cm
